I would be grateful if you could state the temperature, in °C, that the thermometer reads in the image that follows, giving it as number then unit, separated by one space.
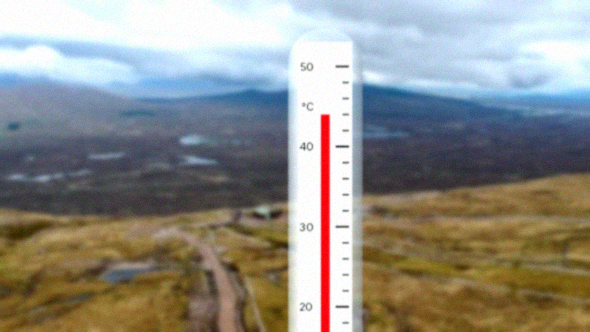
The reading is 44 °C
